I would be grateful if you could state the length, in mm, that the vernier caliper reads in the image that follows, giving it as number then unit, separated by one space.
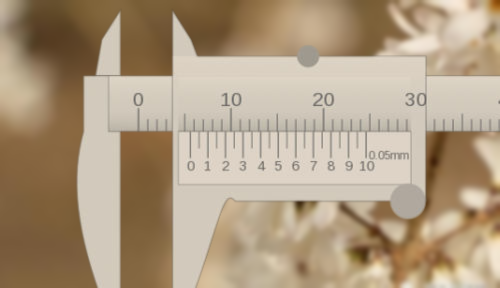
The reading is 5.6 mm
